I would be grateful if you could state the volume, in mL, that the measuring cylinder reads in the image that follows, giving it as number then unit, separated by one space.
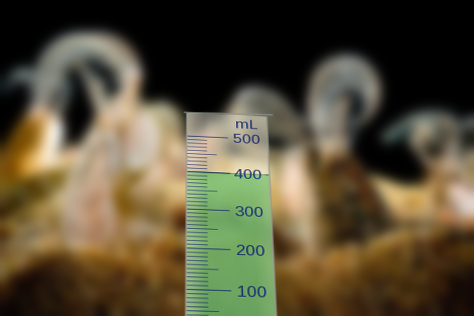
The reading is 400 mL
